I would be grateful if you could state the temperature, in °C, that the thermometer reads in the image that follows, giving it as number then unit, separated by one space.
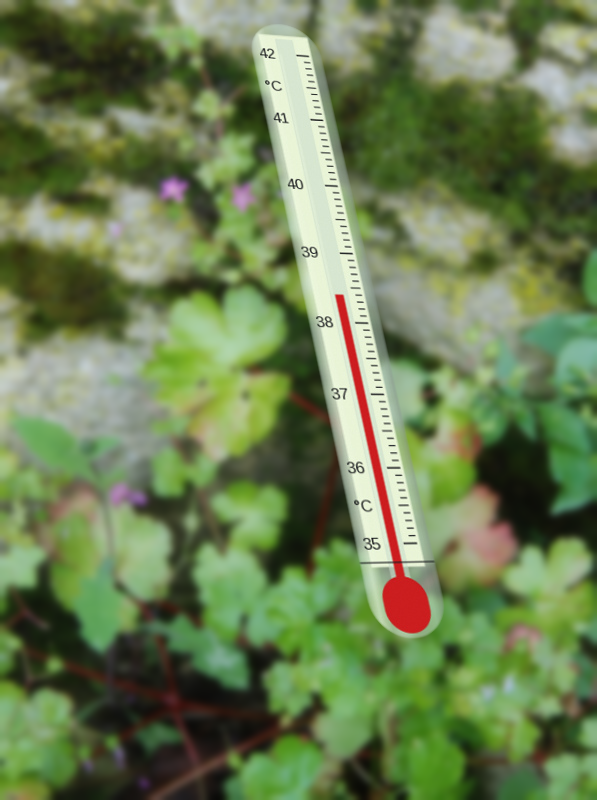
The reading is 38.4 °C
